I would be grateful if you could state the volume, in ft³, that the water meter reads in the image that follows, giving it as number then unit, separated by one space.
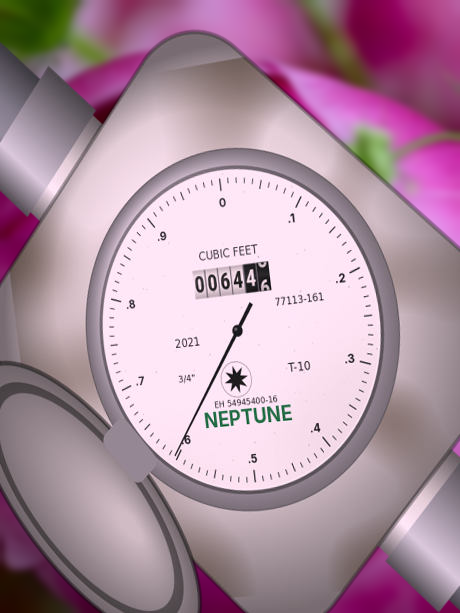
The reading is 6445.60 ft³
